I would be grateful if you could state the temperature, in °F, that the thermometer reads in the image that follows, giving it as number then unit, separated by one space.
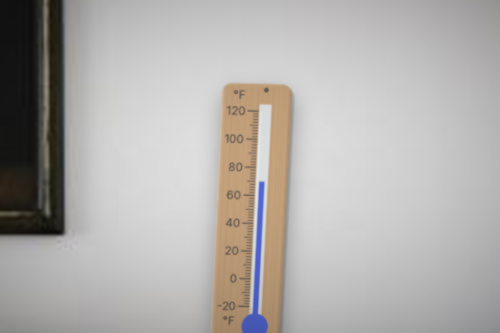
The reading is 70 °F
